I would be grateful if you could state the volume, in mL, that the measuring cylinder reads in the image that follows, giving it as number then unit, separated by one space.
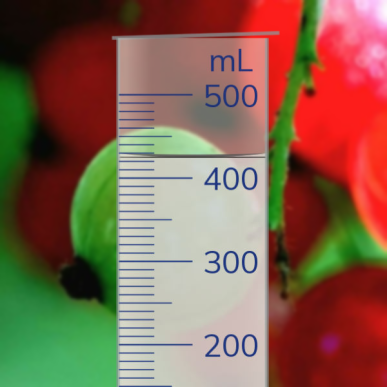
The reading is 425 mL
